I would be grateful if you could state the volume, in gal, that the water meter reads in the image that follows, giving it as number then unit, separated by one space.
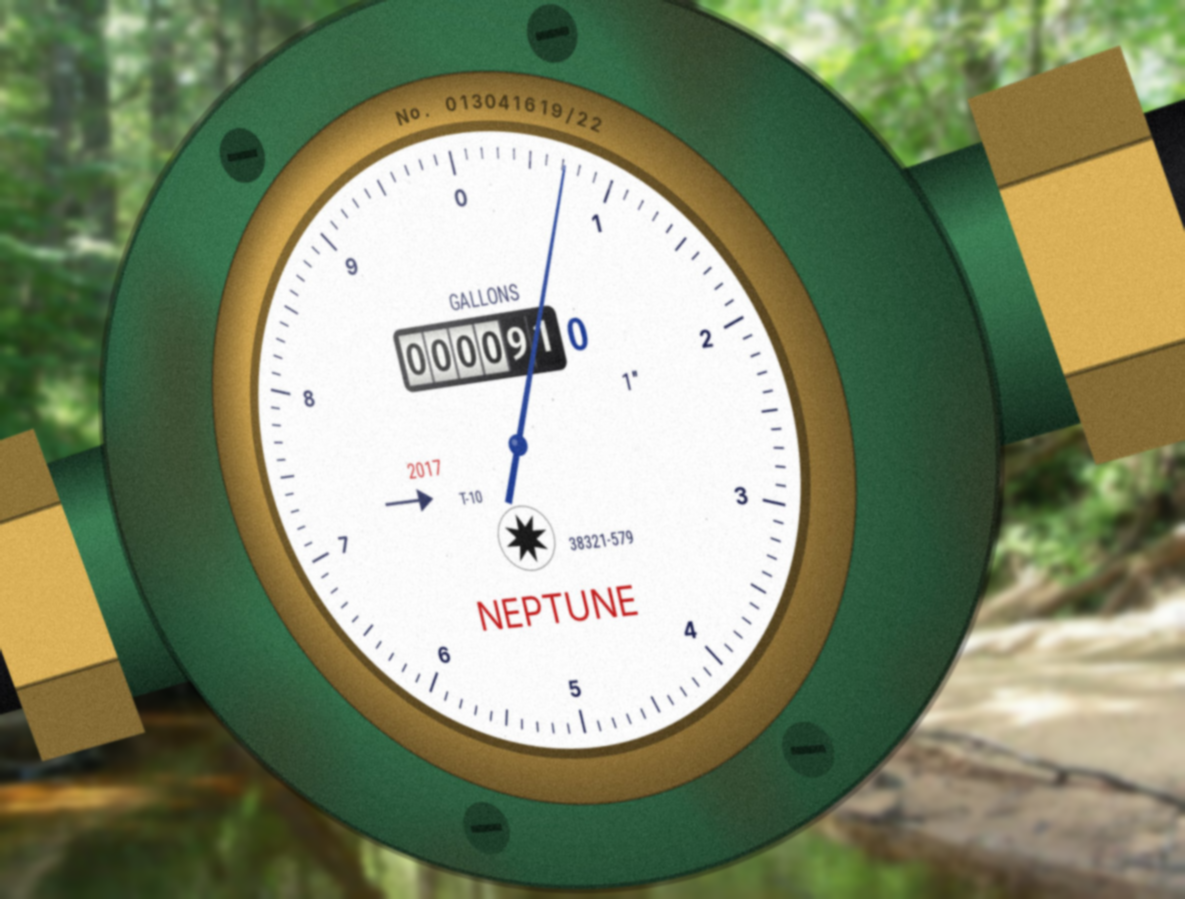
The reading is 910.7 gal
